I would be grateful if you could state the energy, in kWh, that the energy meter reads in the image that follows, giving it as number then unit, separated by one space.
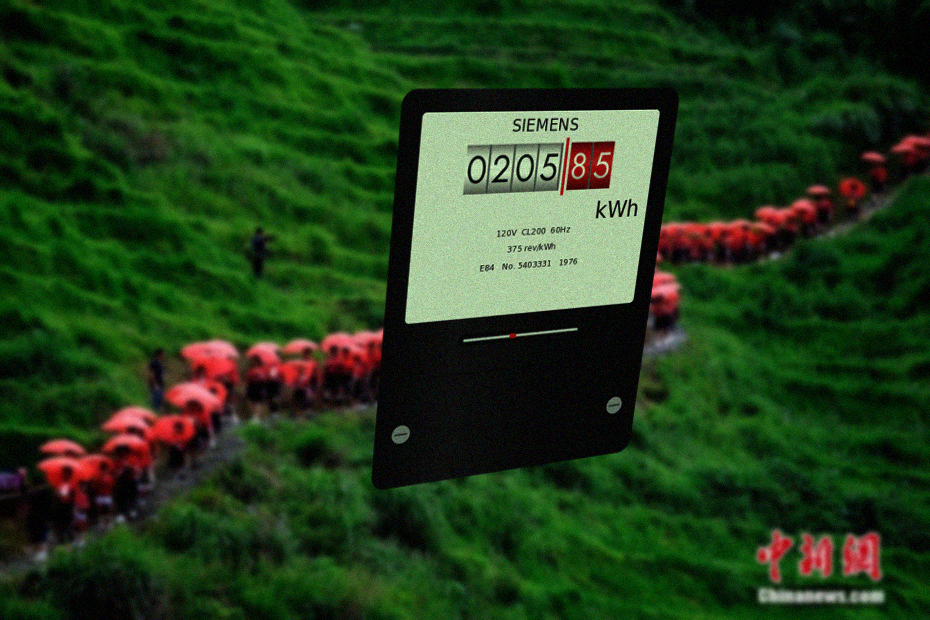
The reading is 205.85 kWh
